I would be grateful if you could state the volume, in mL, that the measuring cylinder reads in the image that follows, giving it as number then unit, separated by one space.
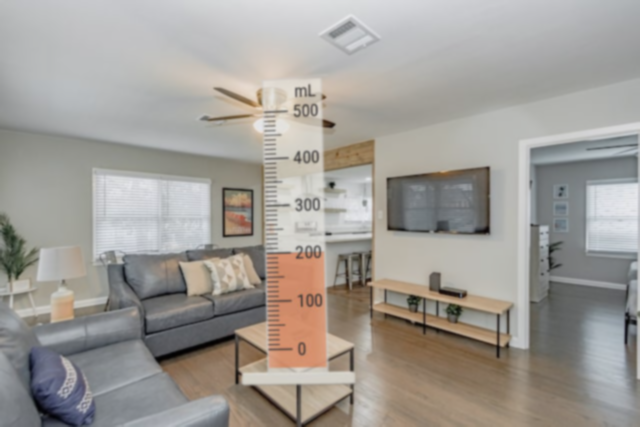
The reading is 200 mL
